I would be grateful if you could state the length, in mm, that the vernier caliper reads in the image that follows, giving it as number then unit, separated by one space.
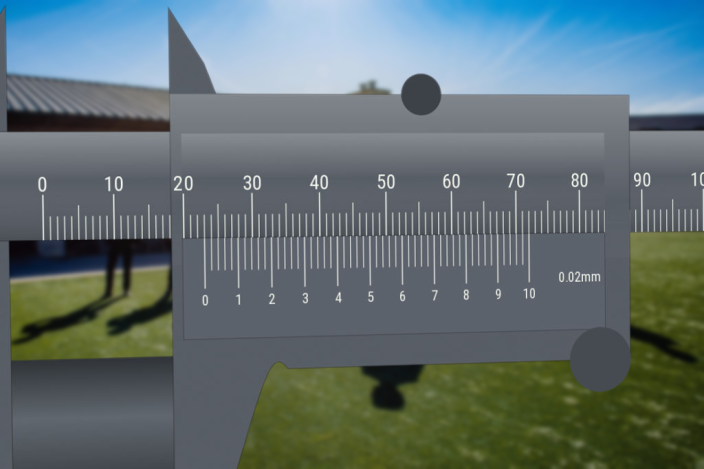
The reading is 23.0 mm
